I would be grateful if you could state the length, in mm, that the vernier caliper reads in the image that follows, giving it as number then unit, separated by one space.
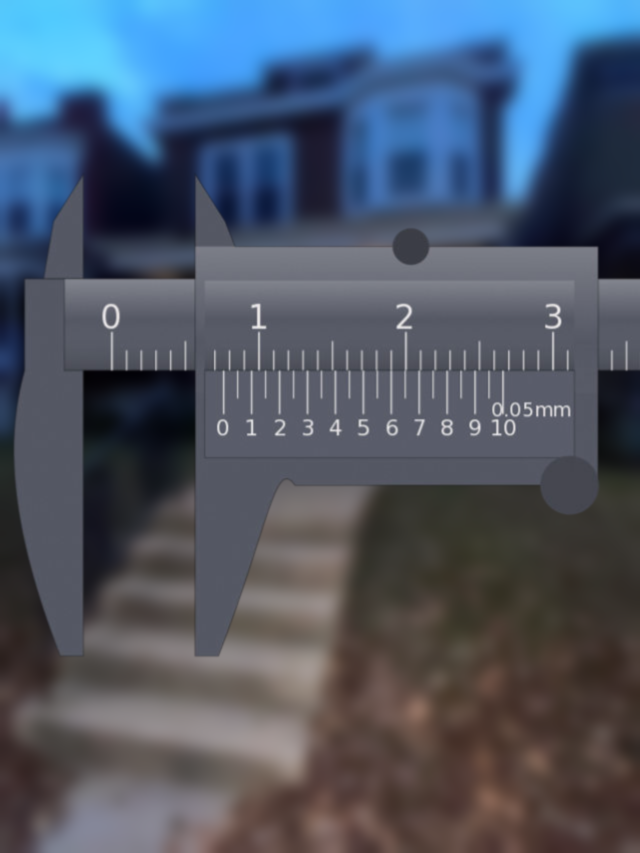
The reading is 7.6 mm
